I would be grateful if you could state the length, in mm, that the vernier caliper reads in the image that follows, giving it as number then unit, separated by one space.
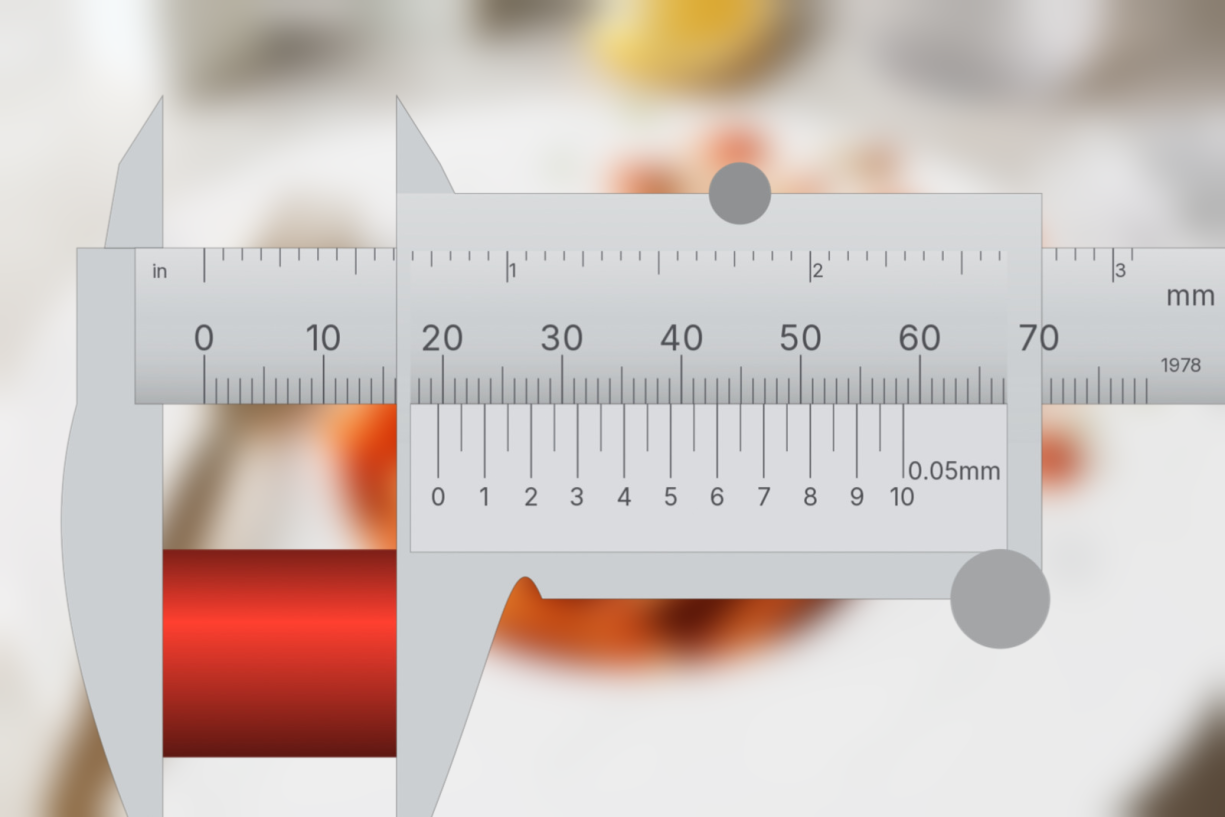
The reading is 19.6 mm
